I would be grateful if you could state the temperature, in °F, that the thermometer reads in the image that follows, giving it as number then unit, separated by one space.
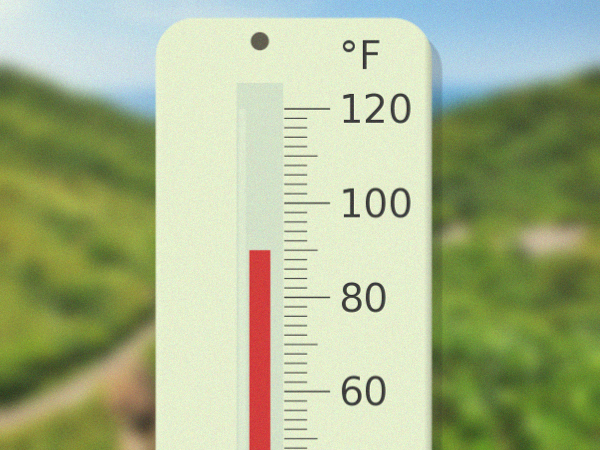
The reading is 90 °F
